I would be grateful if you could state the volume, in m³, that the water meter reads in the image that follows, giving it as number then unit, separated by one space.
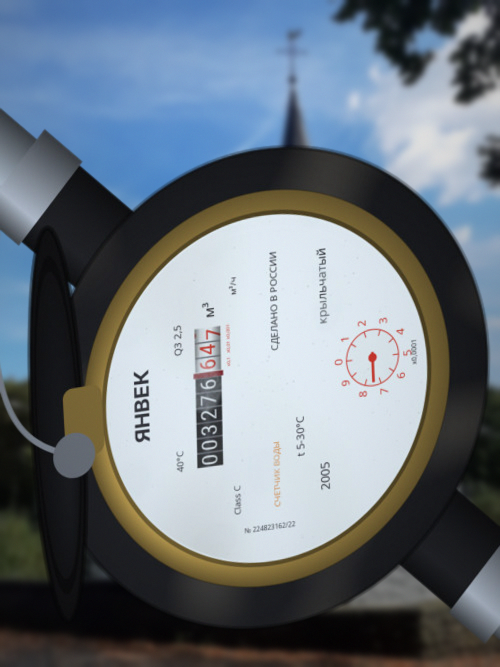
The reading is 3276.6467 m³
